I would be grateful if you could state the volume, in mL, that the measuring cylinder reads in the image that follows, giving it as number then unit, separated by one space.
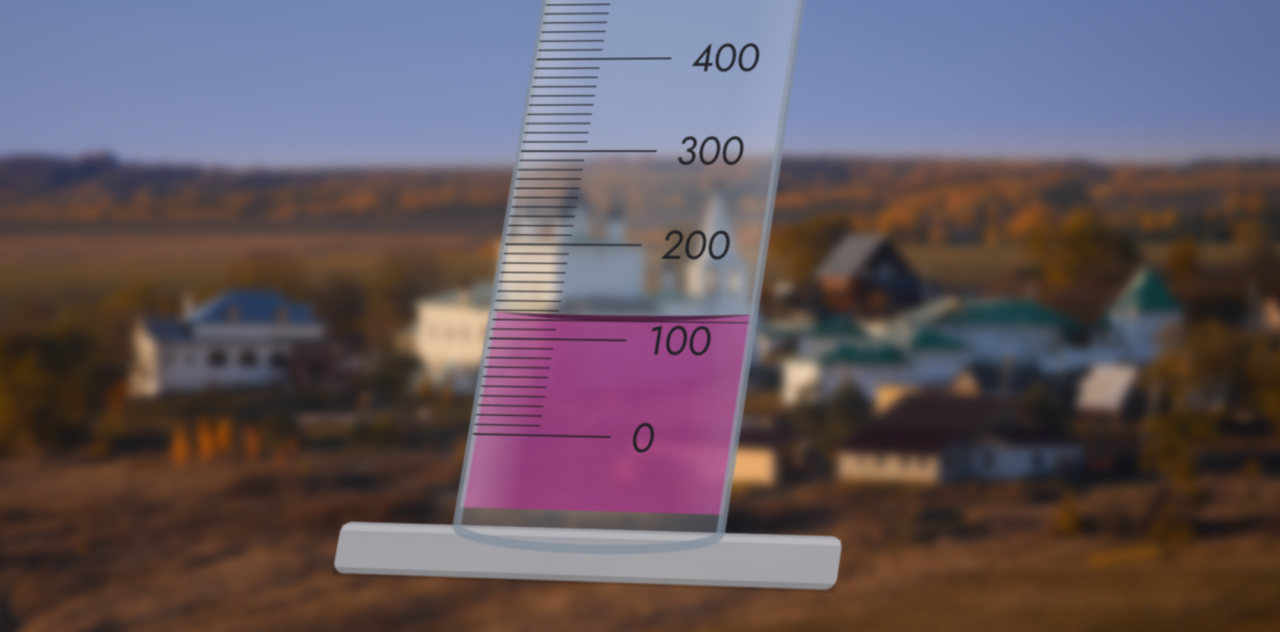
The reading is 120 mL
